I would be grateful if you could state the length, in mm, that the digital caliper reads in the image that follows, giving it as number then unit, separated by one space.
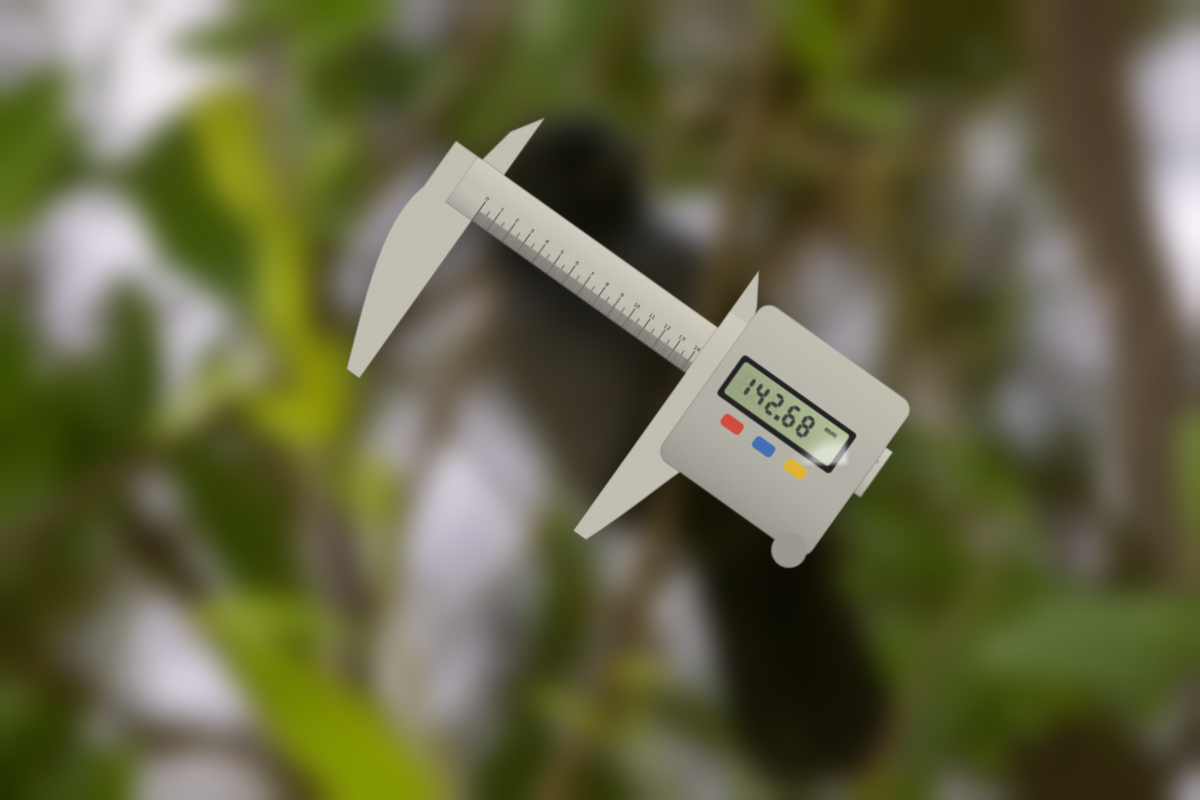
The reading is 142.68 mm
